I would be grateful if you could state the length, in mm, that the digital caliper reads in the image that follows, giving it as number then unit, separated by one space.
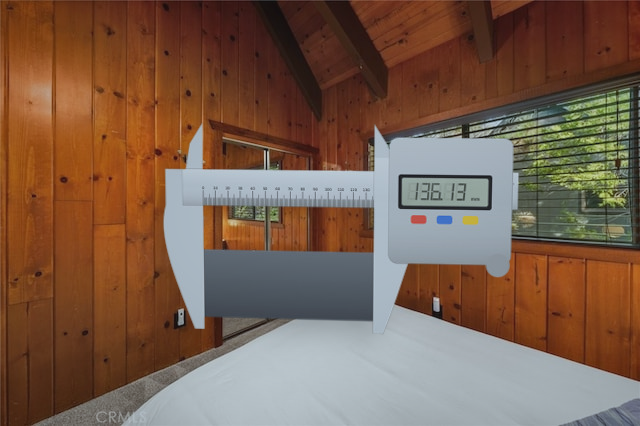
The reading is 136.13 mm
